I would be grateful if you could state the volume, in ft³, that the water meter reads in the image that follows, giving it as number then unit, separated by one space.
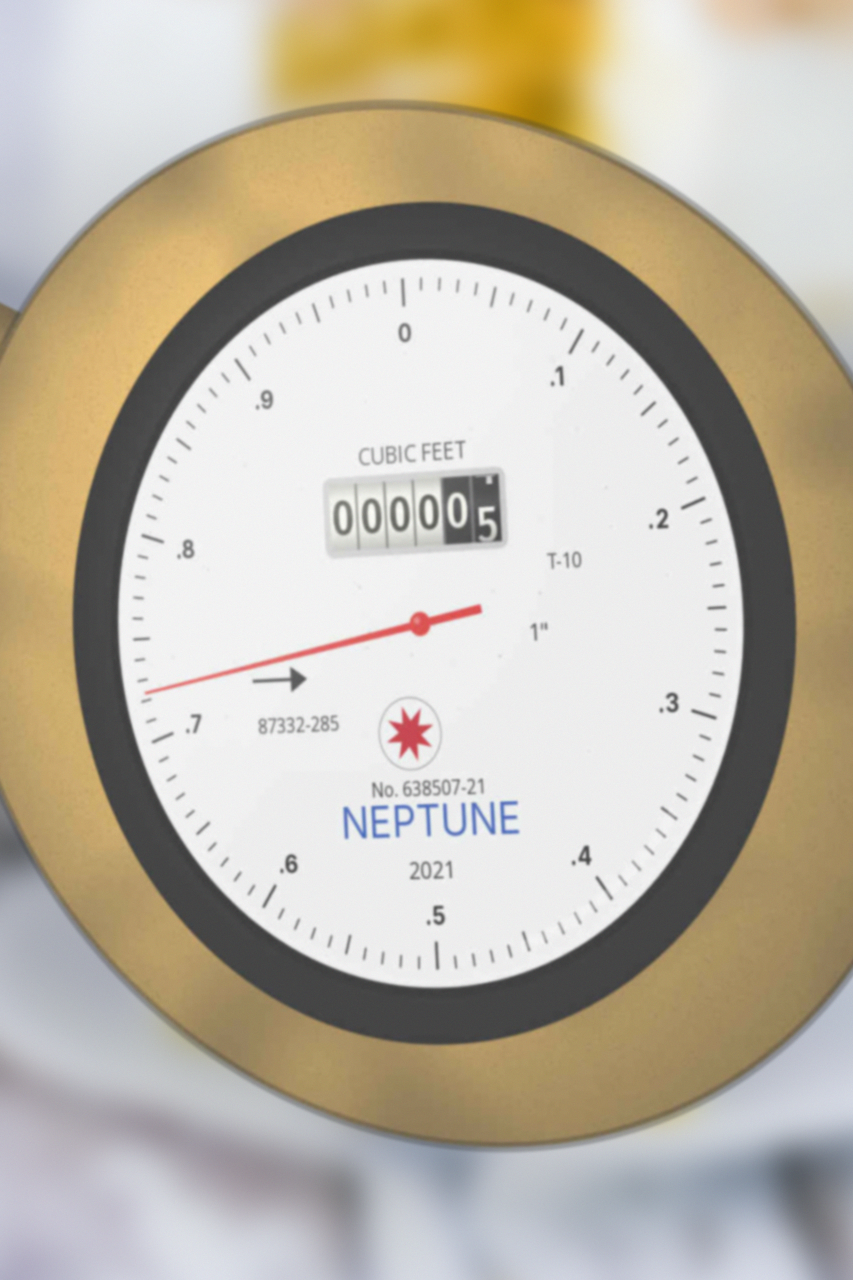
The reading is 4.72 ft³
